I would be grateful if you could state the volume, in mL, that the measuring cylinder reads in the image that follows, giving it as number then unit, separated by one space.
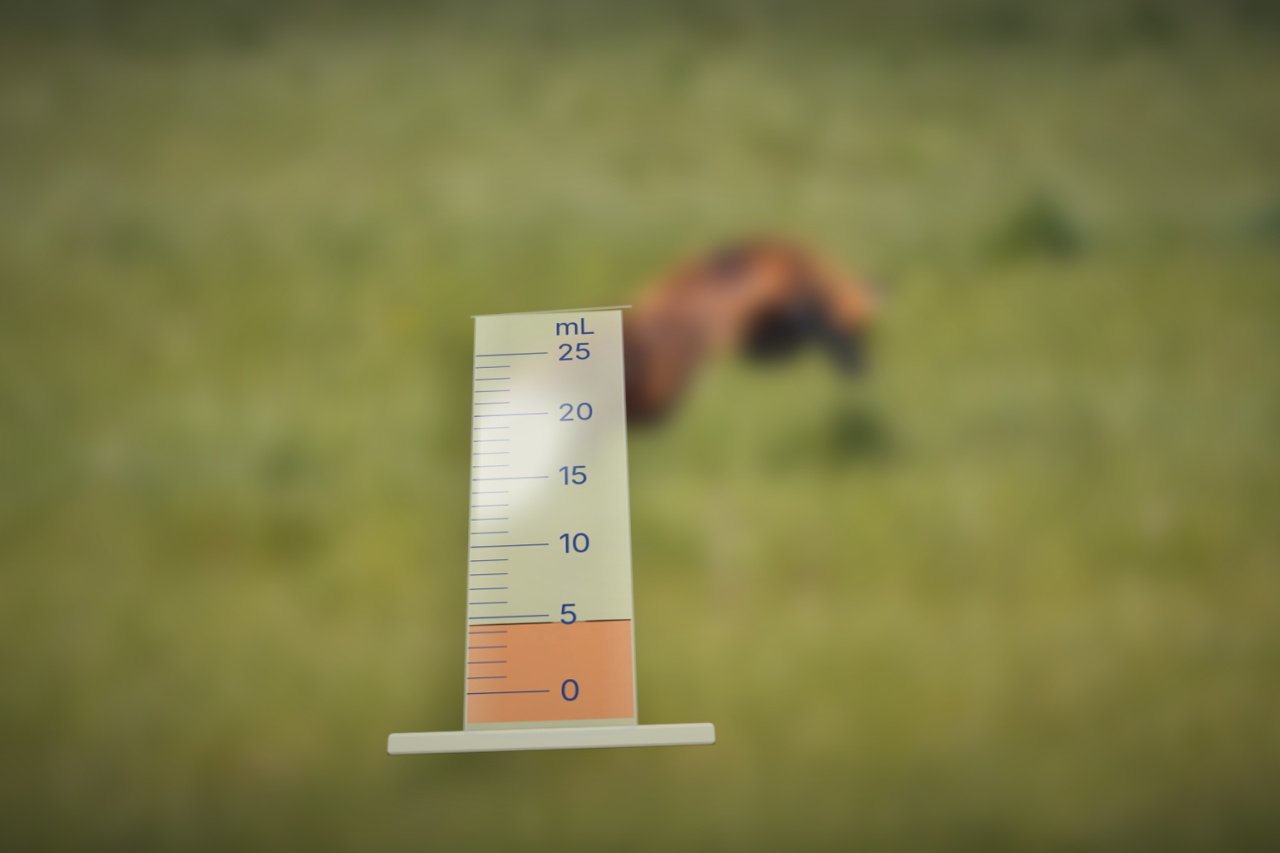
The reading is 4.5 mL
